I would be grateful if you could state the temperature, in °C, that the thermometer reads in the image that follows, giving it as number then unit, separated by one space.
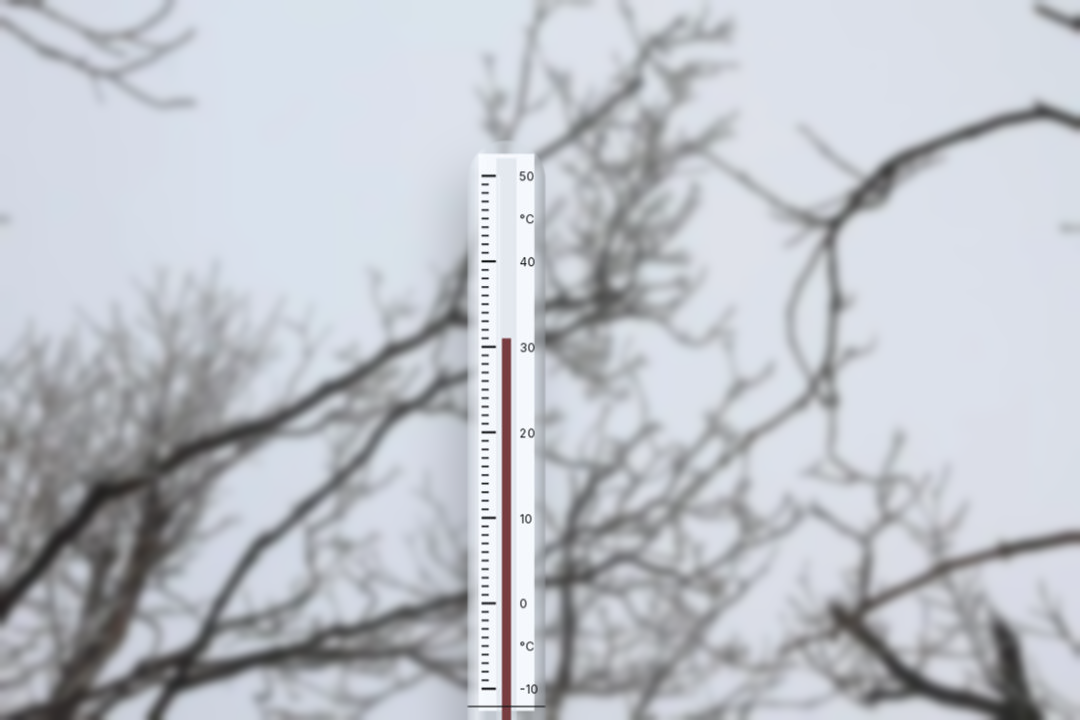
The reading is 31 °C
